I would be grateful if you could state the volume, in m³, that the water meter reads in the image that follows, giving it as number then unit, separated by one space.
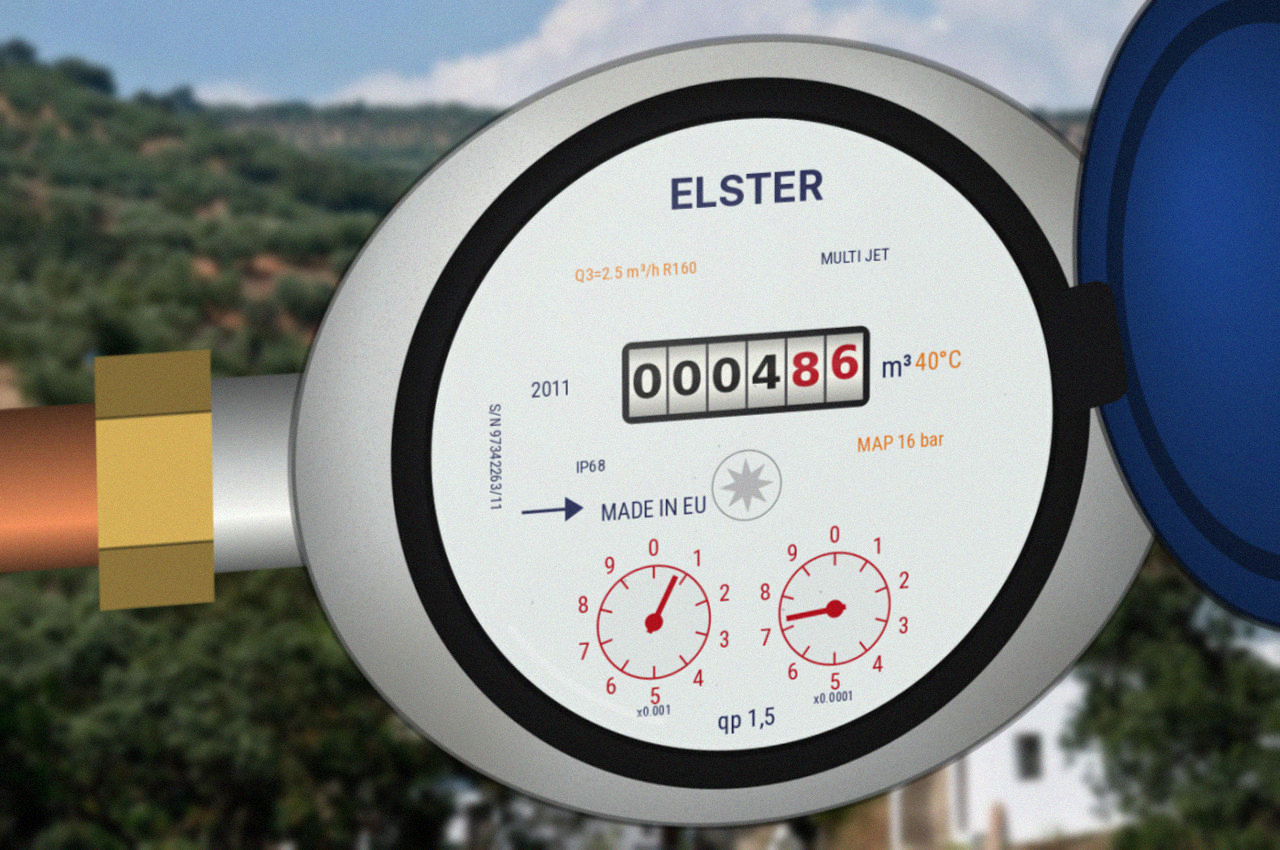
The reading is 4.8607 m³
